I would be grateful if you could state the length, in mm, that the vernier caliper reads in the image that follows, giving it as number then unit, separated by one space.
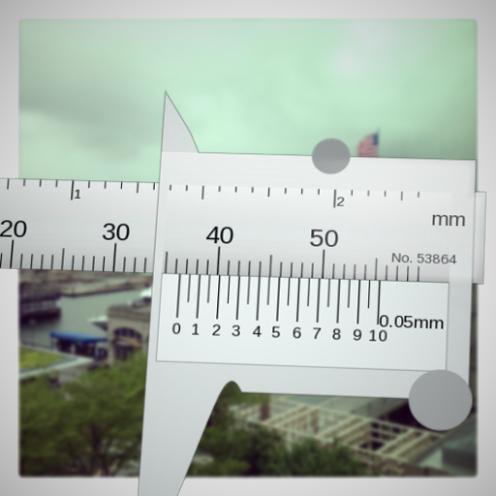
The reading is 36.4 mm
